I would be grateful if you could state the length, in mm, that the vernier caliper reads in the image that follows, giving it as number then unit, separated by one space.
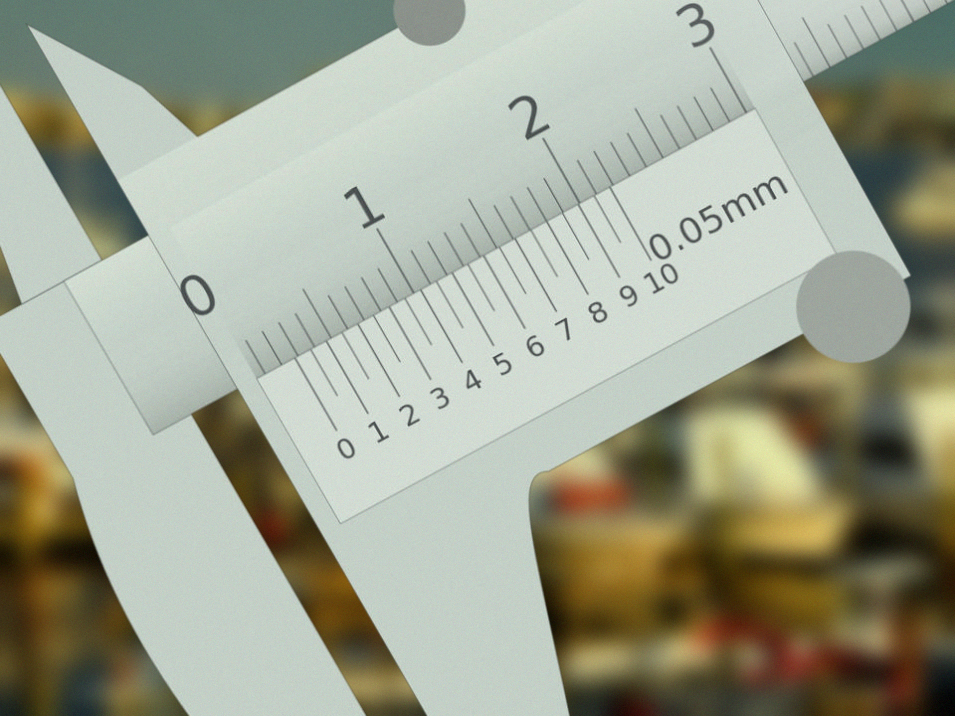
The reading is 2.8 mm
